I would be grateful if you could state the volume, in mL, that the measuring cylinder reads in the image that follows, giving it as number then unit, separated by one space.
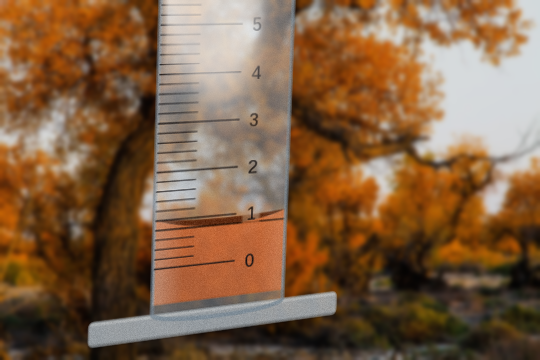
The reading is 0.8 mL
